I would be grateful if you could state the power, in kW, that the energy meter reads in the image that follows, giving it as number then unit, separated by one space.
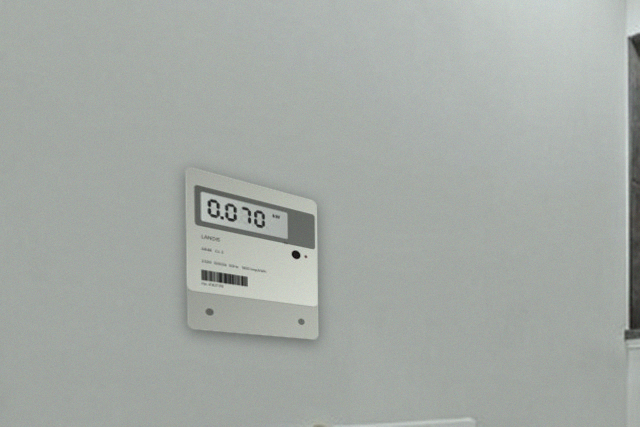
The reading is 0.070 kW
